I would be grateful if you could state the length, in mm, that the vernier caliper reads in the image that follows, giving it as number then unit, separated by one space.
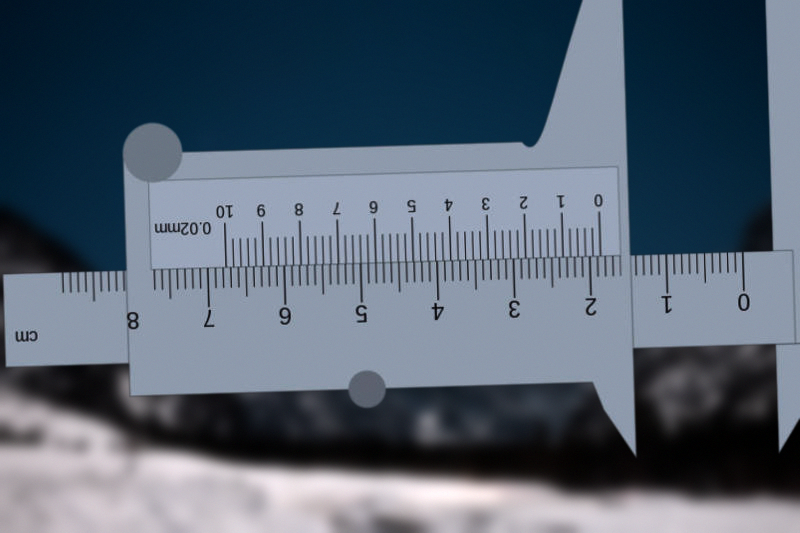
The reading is 18.6 mm
